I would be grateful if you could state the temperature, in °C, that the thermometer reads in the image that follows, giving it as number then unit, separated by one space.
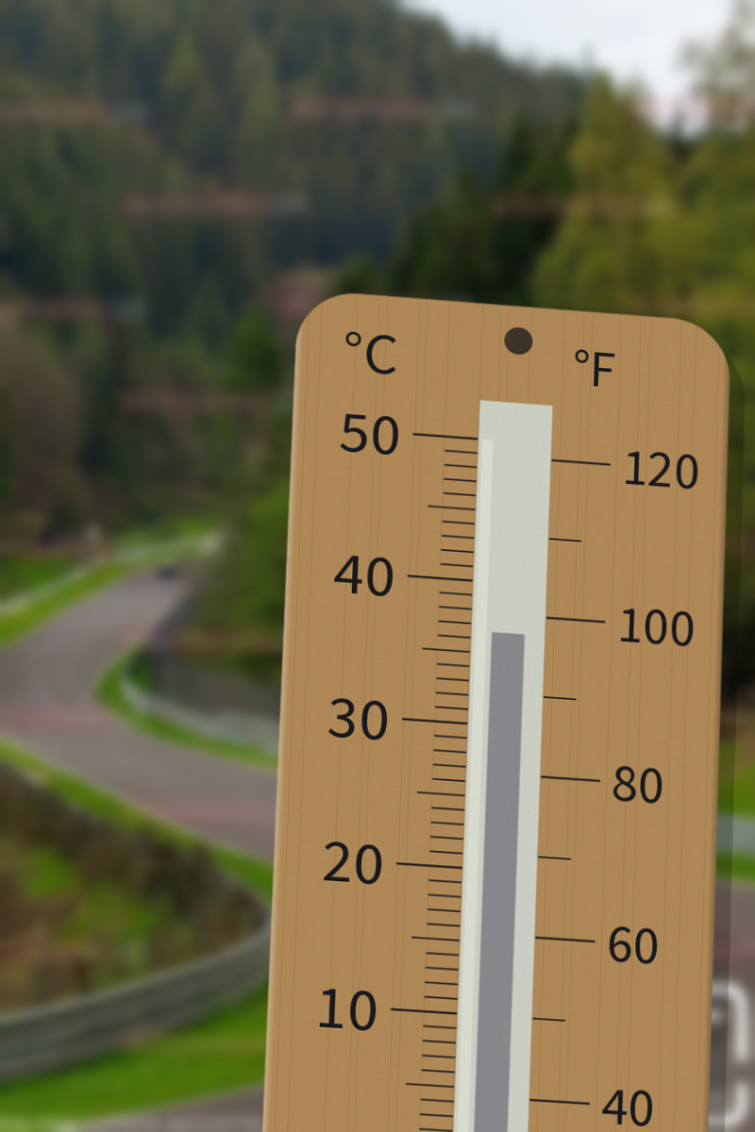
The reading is 36.5 °C
